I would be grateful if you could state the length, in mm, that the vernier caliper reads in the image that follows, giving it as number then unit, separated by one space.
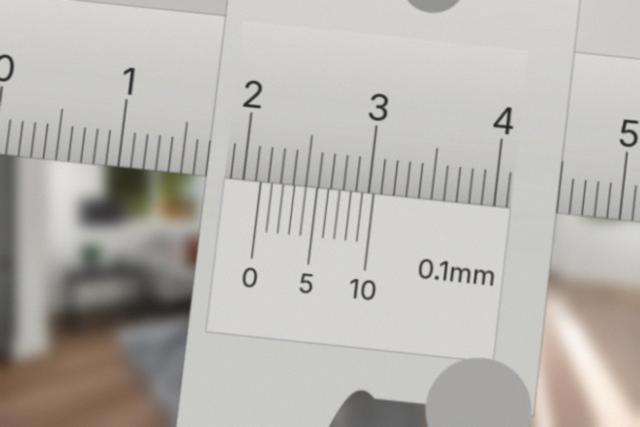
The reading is 21.4 mm
